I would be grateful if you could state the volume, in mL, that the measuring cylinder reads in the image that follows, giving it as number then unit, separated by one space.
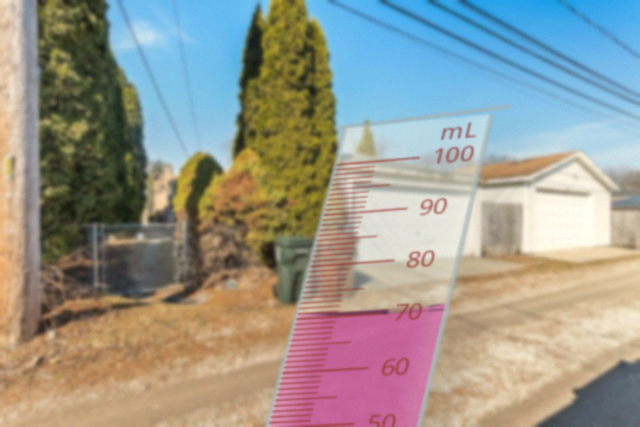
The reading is 70 mL
